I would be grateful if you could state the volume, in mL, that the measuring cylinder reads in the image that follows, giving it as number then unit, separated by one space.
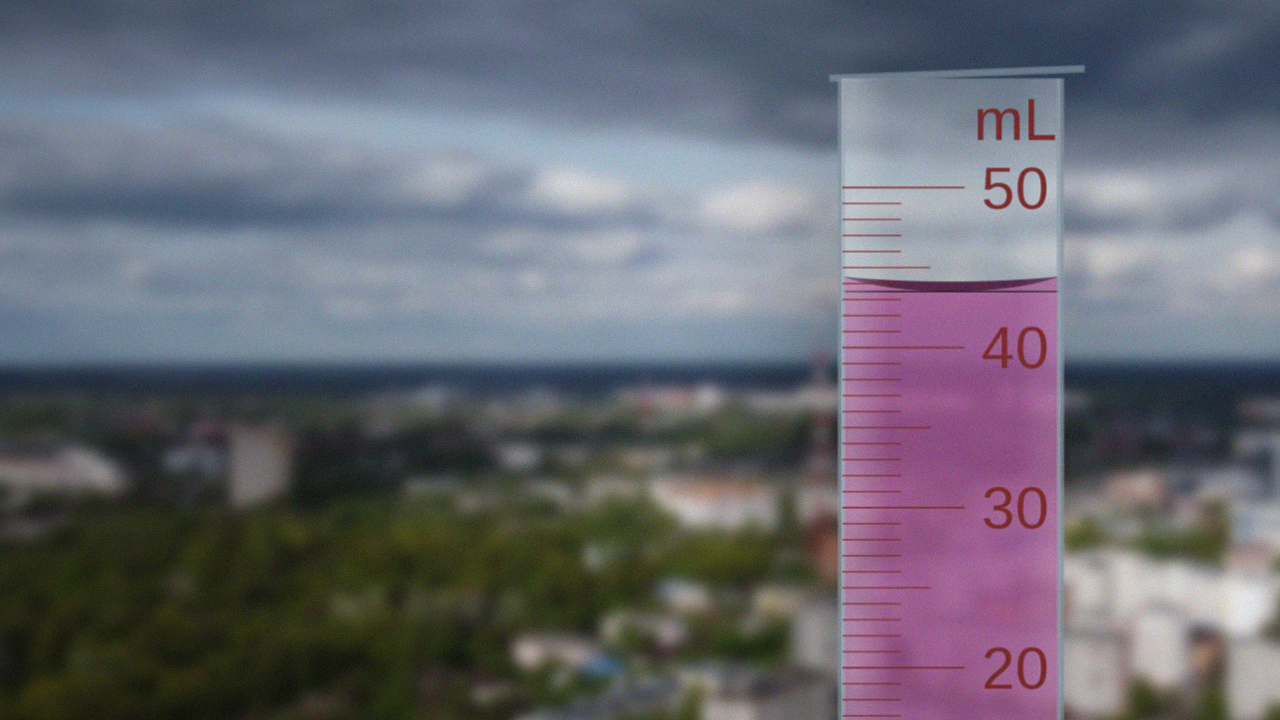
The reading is 43.5 mL
